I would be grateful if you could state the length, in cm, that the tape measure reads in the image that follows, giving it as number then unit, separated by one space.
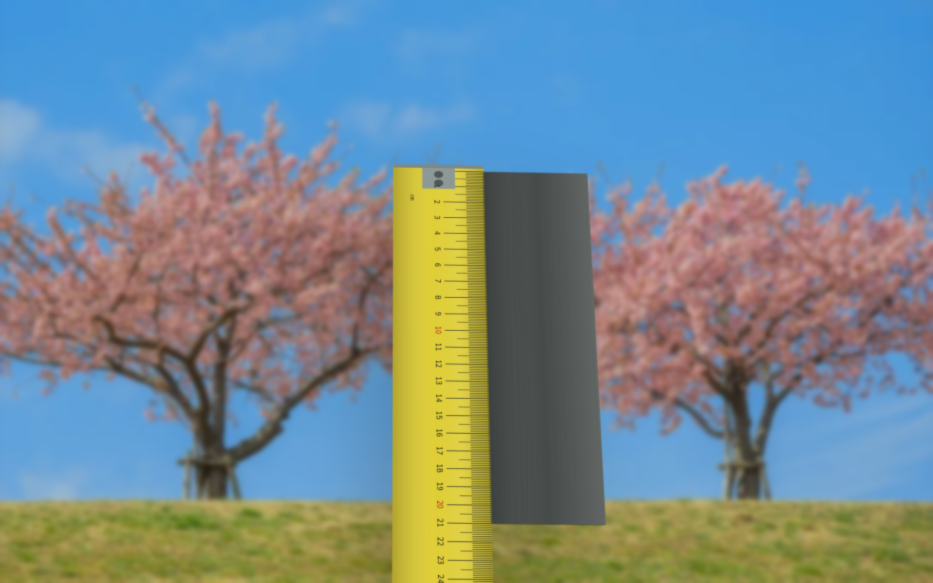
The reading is 21 cm
